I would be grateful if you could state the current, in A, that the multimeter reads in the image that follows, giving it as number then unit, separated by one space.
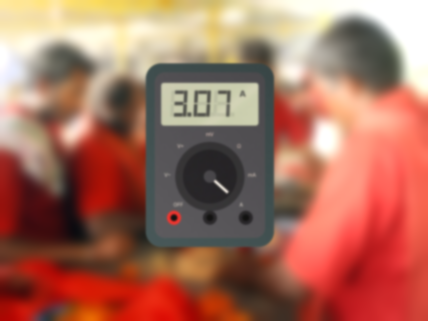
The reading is 3.07 A
